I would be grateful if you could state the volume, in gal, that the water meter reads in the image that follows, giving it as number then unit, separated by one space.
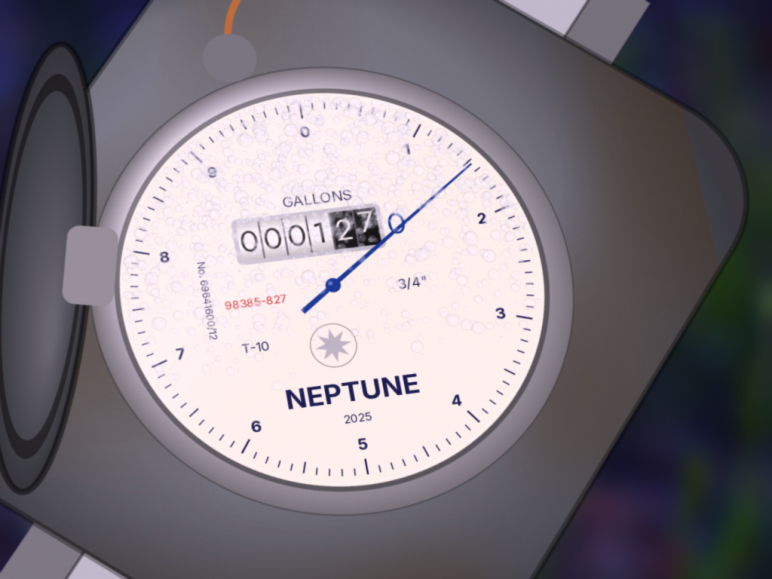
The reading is 1271.5 gal
